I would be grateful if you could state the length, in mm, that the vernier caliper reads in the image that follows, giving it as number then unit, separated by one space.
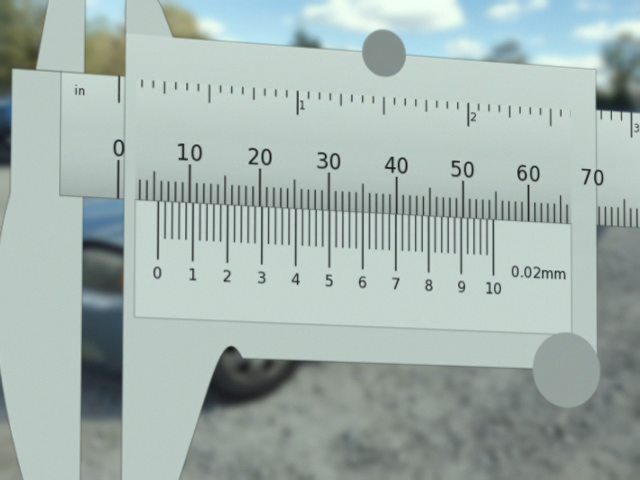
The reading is 5.6 mm
